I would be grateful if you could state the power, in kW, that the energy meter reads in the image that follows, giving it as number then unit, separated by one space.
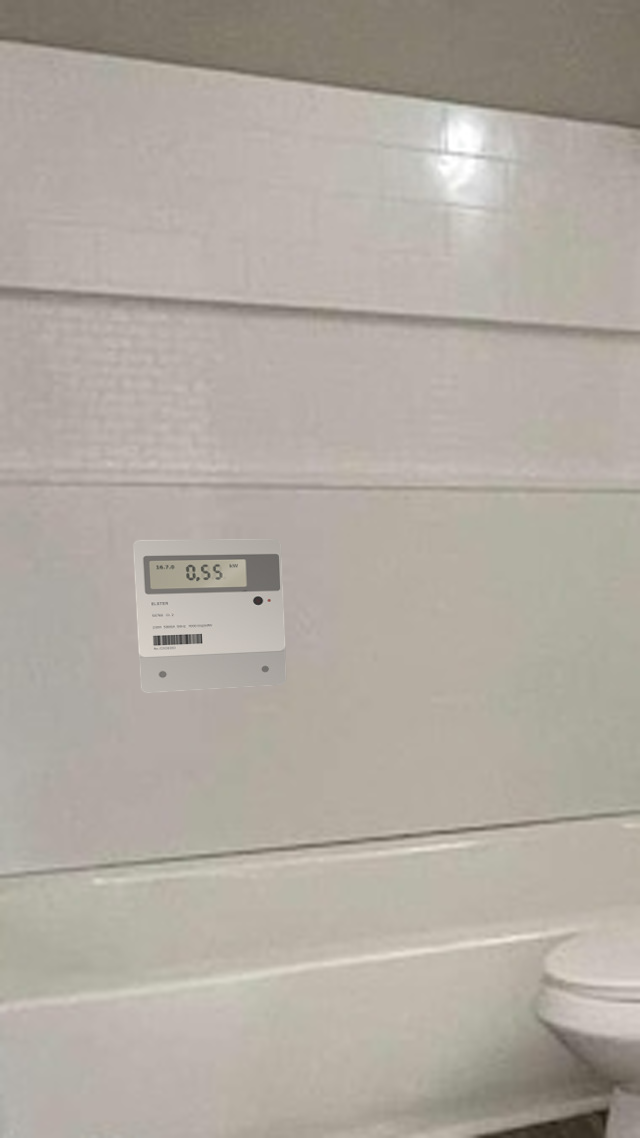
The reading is 0.55 kW
